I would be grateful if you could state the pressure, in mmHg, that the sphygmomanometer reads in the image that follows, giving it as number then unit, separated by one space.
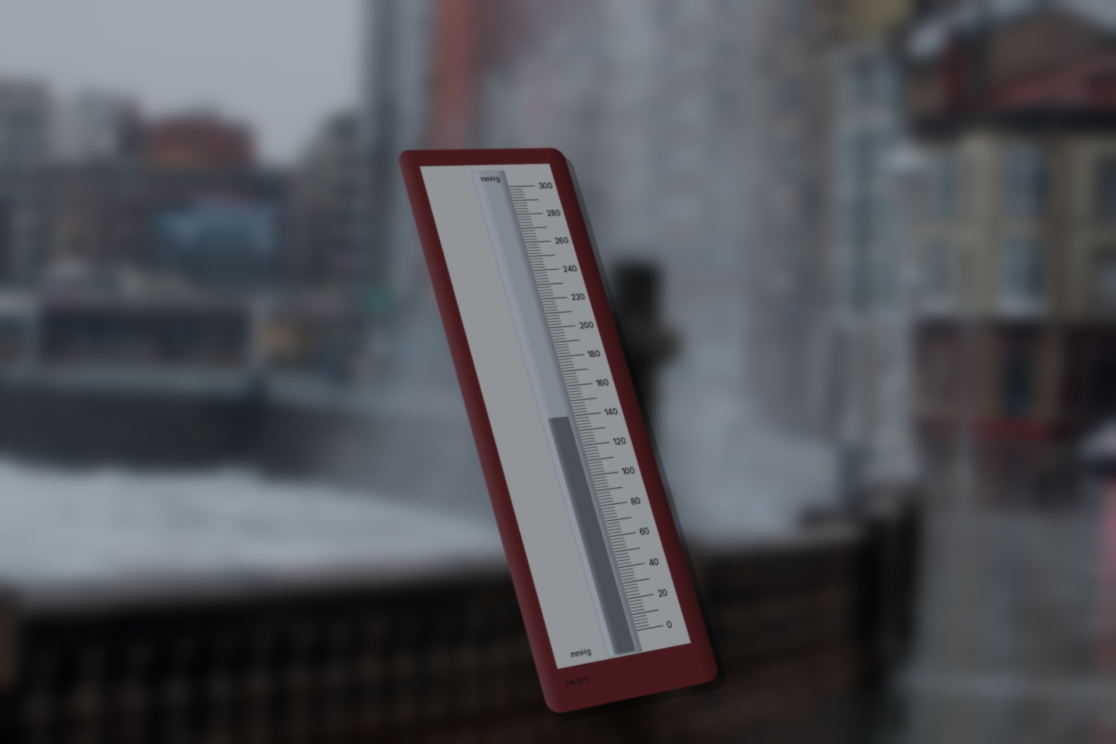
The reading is 140 mmHg
